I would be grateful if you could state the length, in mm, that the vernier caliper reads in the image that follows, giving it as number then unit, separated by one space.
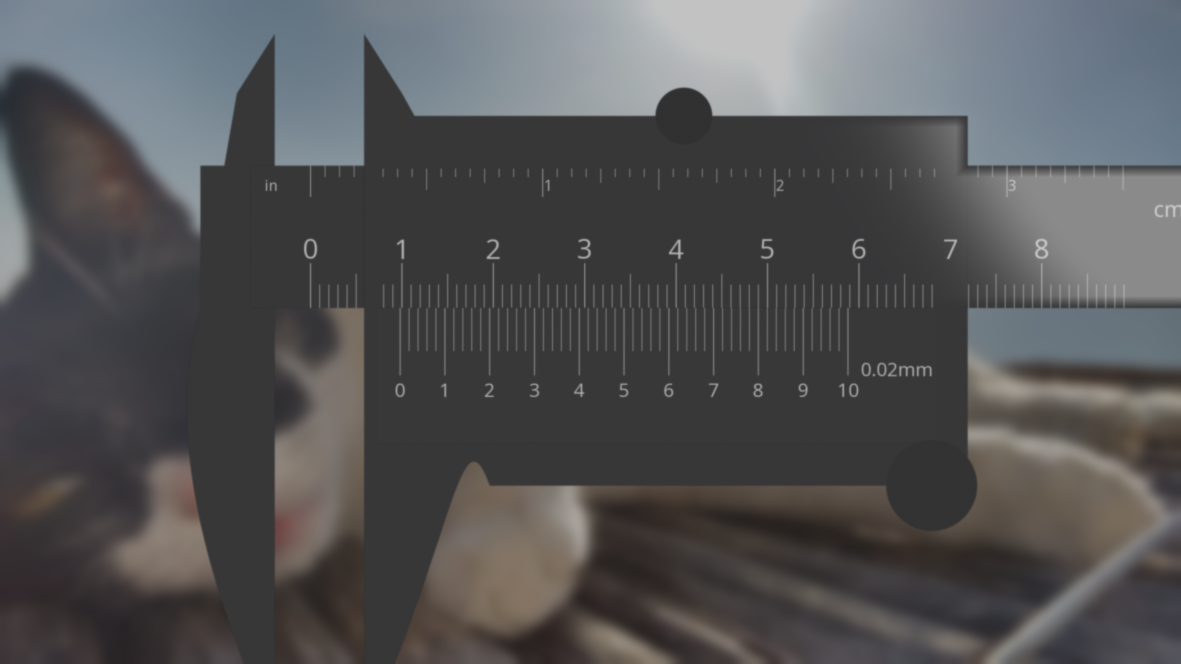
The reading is 9.8 mm
